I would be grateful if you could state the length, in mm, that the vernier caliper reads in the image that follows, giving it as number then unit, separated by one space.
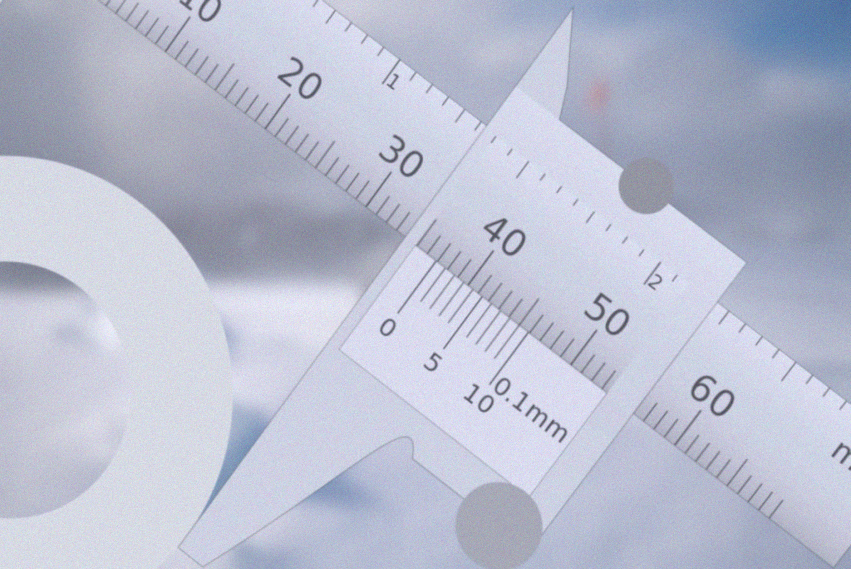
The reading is 36.9 mm
